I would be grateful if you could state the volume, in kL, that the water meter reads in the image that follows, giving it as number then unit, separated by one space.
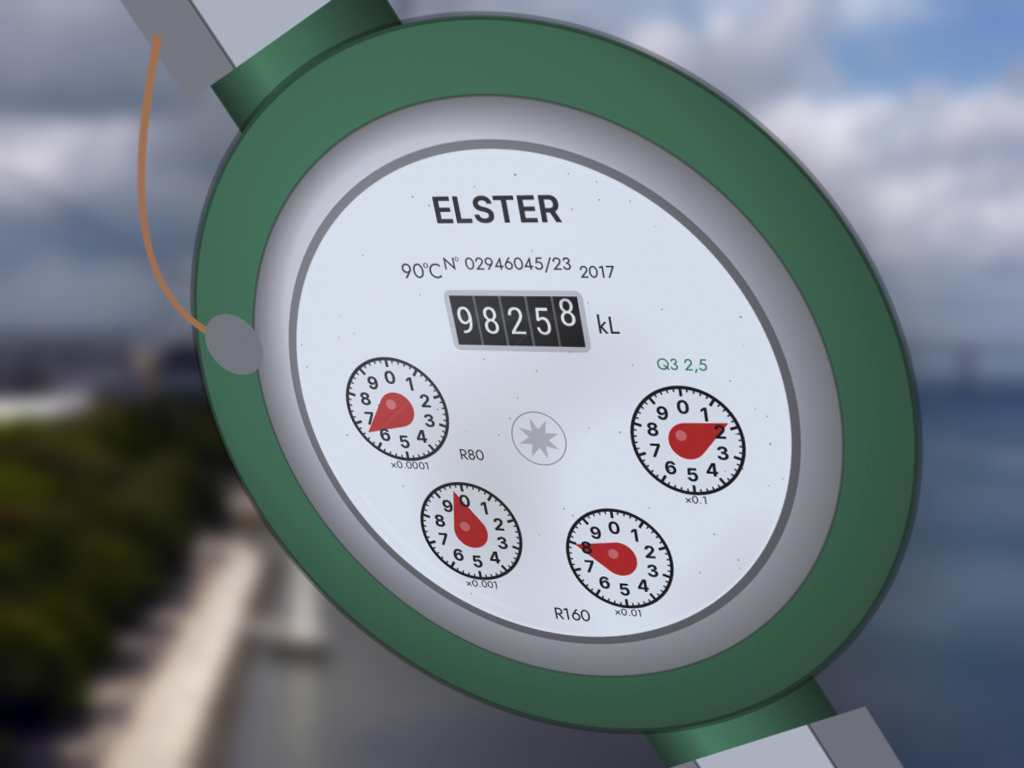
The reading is 98258.1796 kL
